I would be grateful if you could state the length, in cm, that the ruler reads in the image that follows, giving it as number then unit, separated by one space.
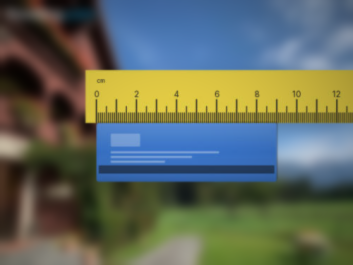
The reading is 9 cm
